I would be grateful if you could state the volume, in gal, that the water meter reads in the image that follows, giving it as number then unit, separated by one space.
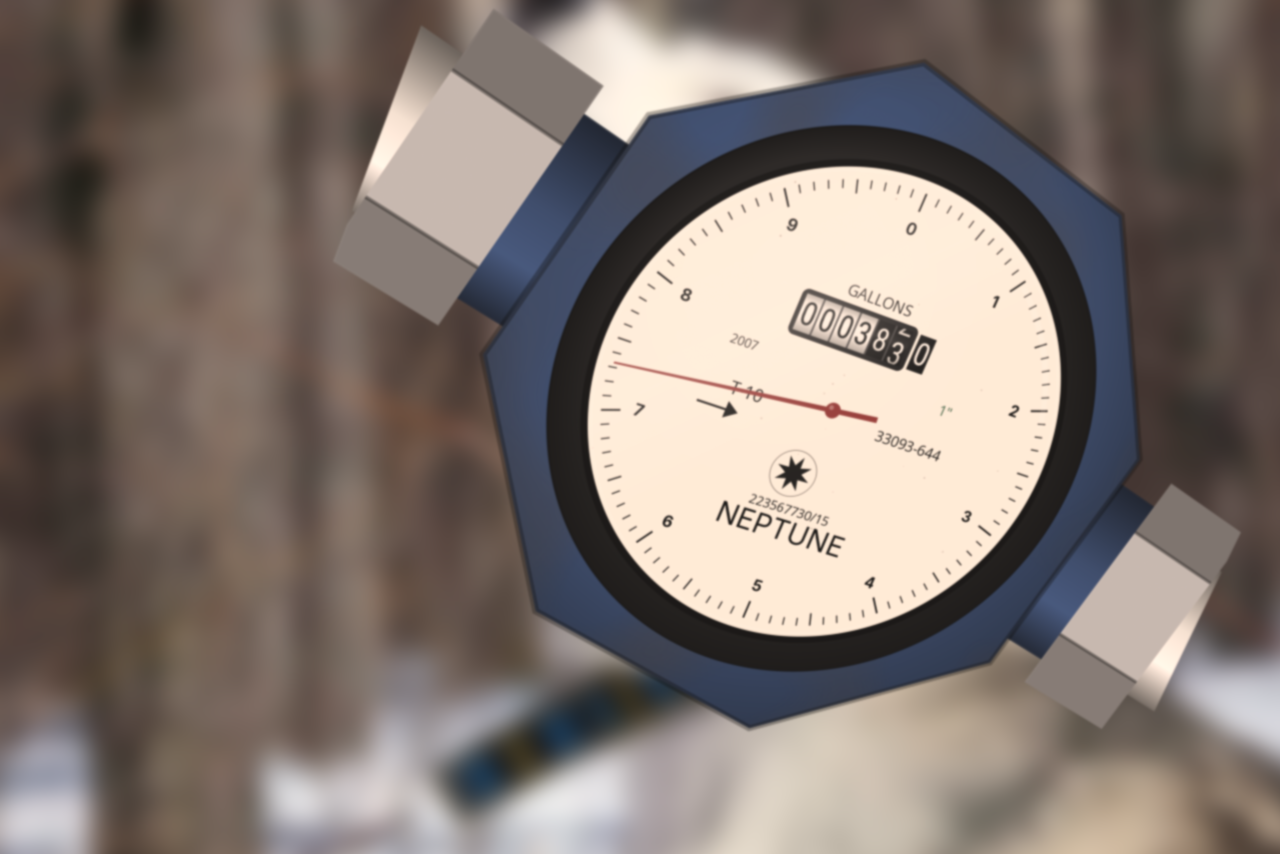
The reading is 3827.3 gal
